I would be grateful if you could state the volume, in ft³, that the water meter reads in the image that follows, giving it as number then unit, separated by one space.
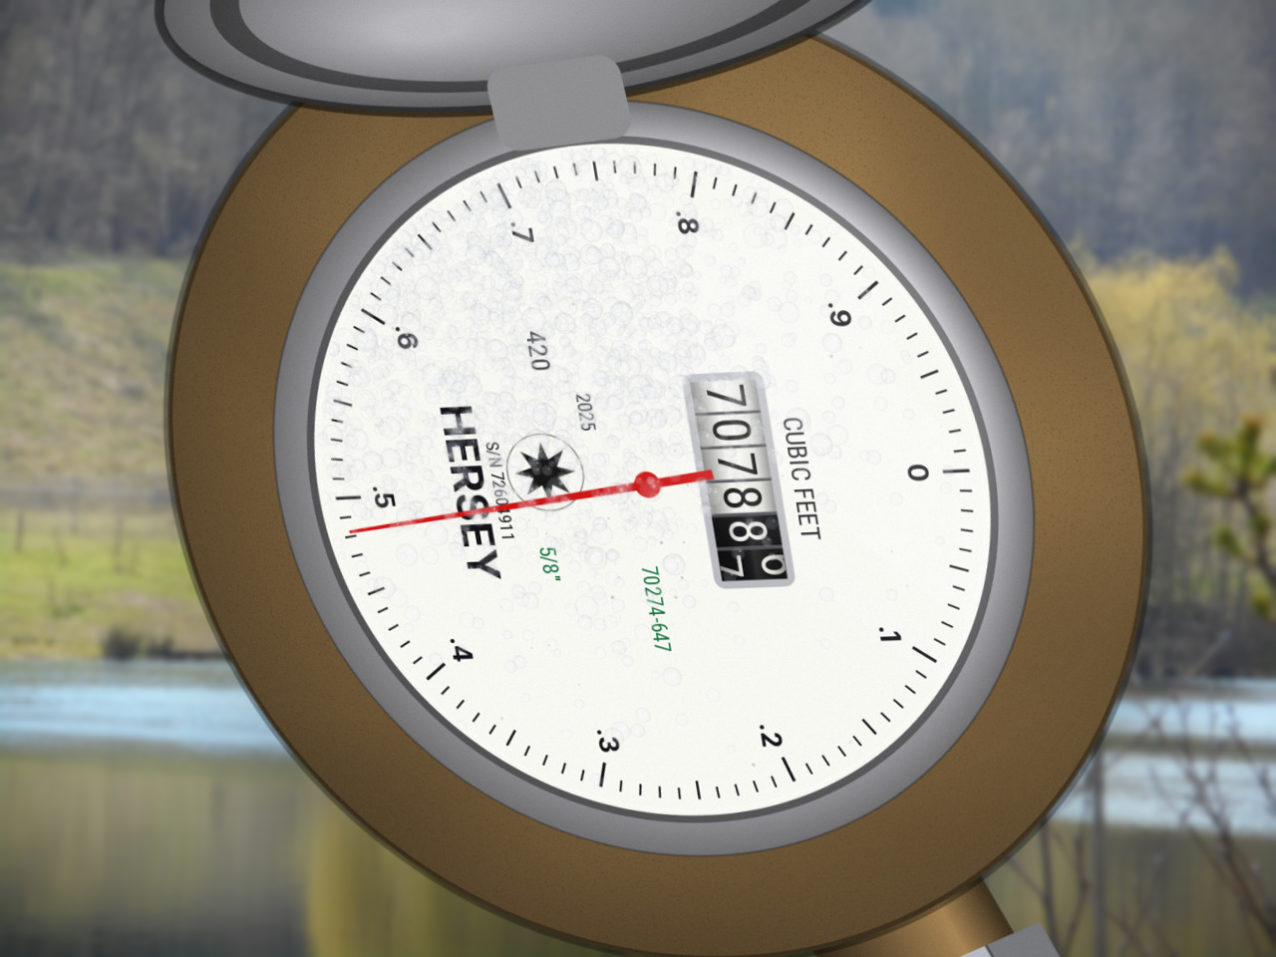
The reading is 707886.48 ft³
